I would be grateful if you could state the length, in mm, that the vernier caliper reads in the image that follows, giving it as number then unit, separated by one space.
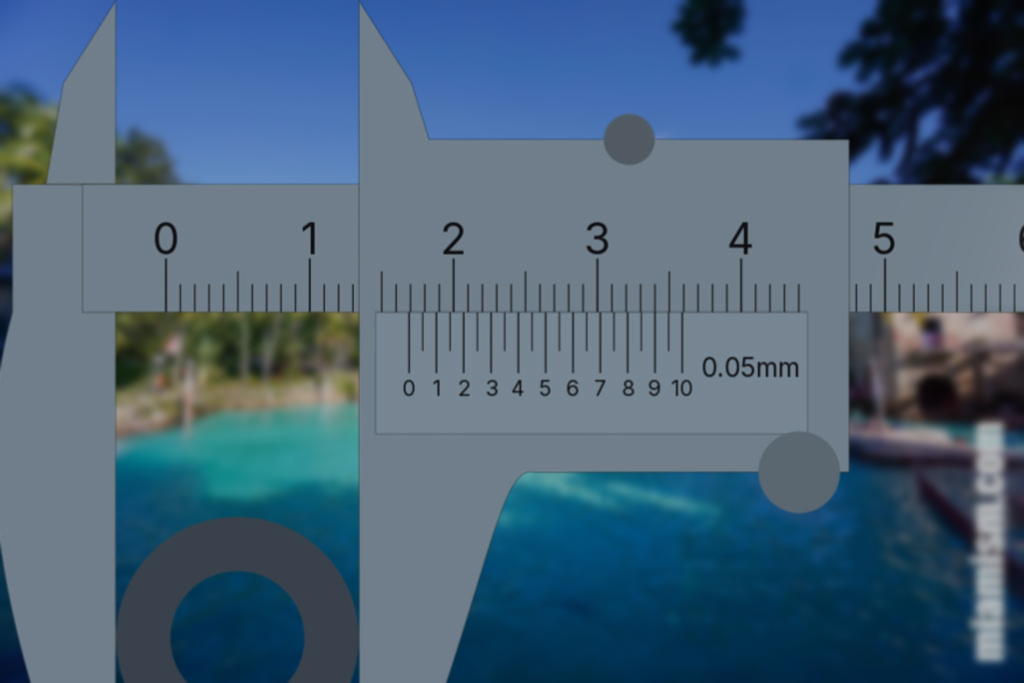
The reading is 16.9 mm
